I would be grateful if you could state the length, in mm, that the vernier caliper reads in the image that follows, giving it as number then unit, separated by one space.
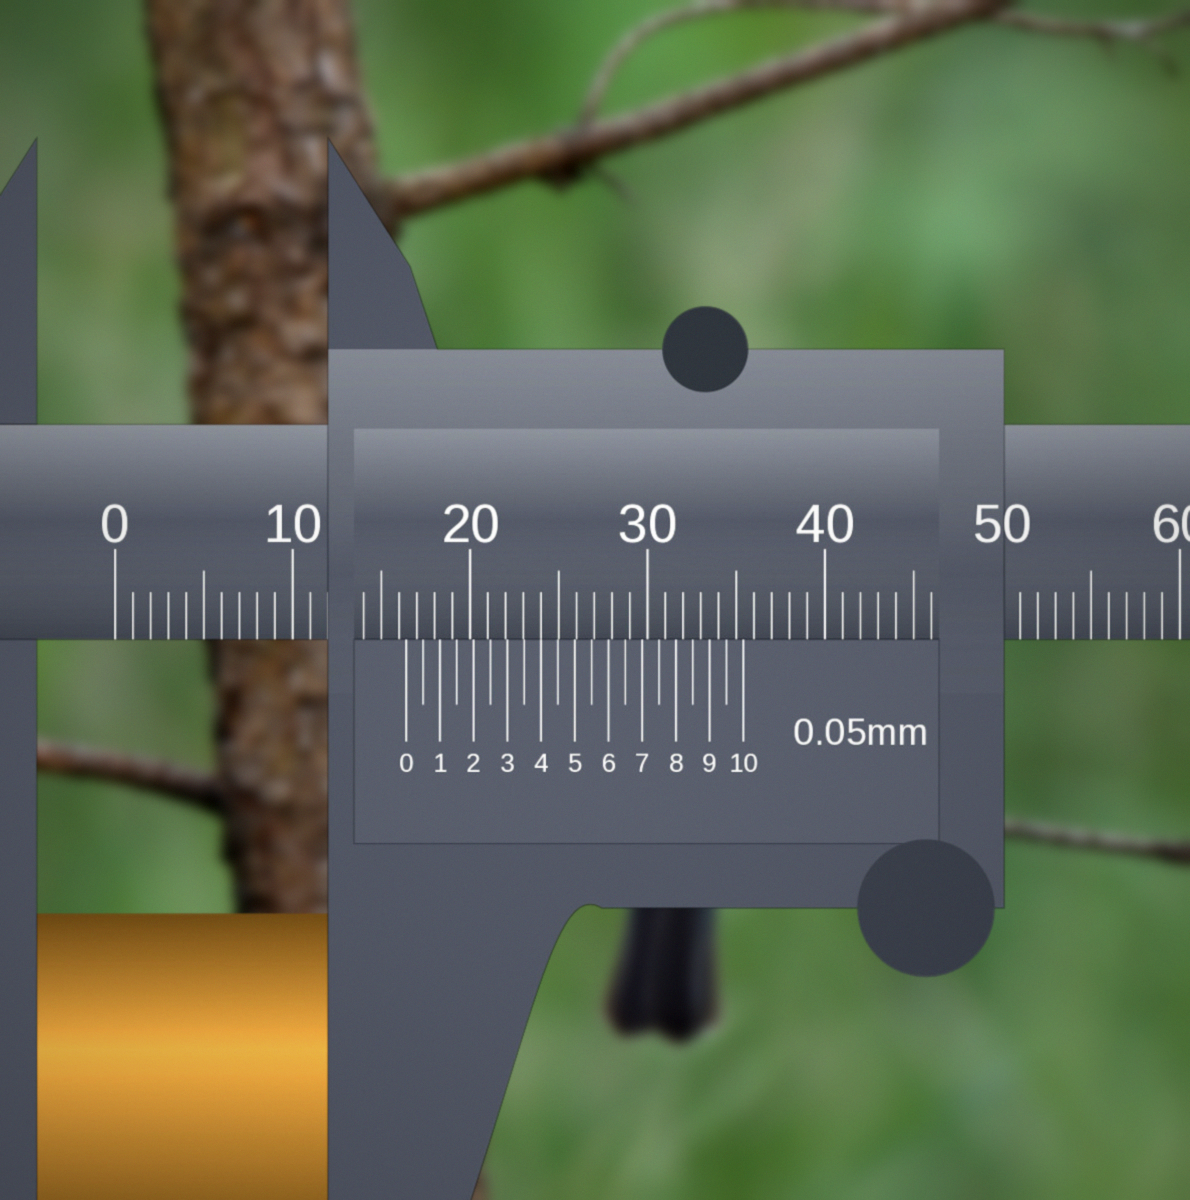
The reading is 16.4 mm
